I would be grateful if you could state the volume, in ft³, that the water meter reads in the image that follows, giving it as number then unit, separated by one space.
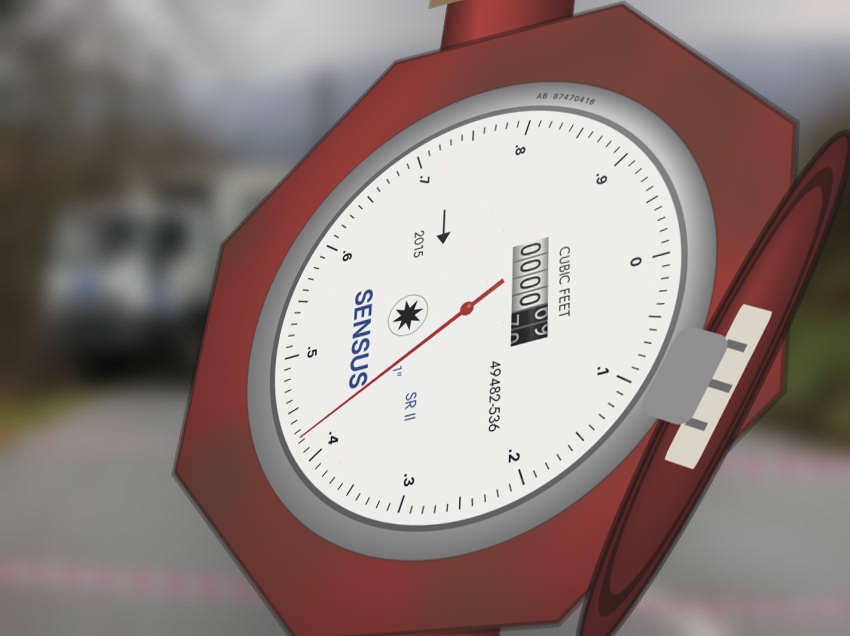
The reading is 69.42 ft³
